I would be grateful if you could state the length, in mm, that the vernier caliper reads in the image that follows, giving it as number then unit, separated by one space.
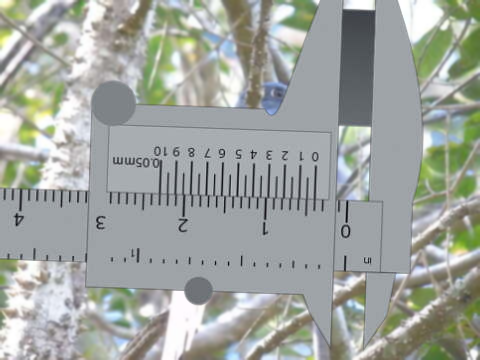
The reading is 4.0 mm
